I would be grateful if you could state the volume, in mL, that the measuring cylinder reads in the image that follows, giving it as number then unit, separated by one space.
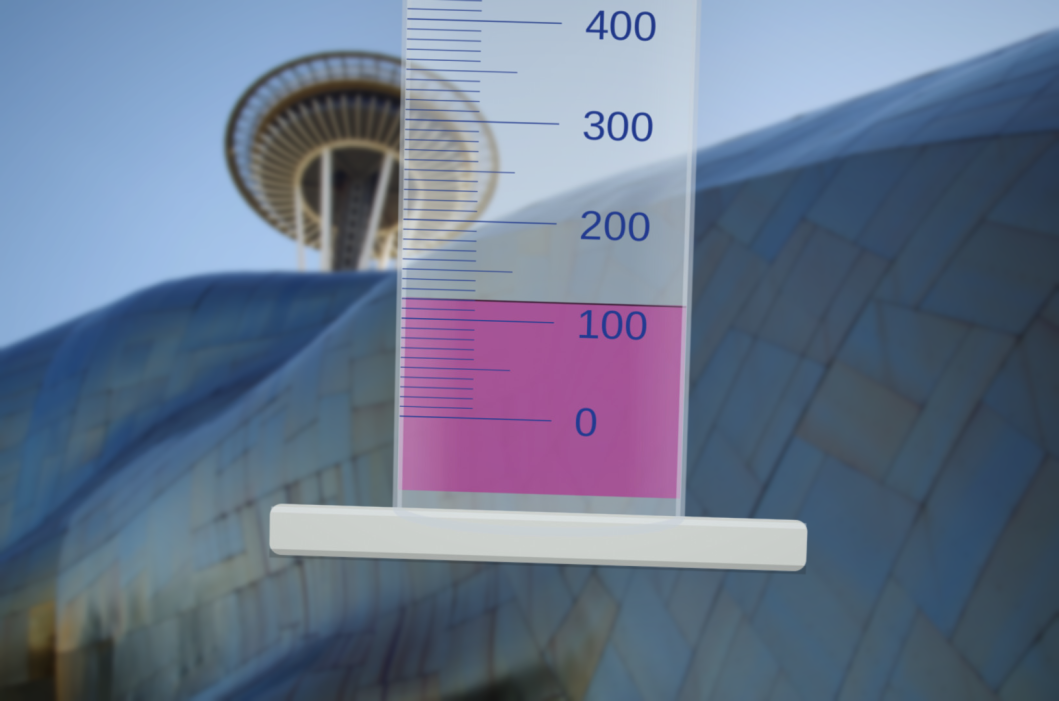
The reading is 120 mL
